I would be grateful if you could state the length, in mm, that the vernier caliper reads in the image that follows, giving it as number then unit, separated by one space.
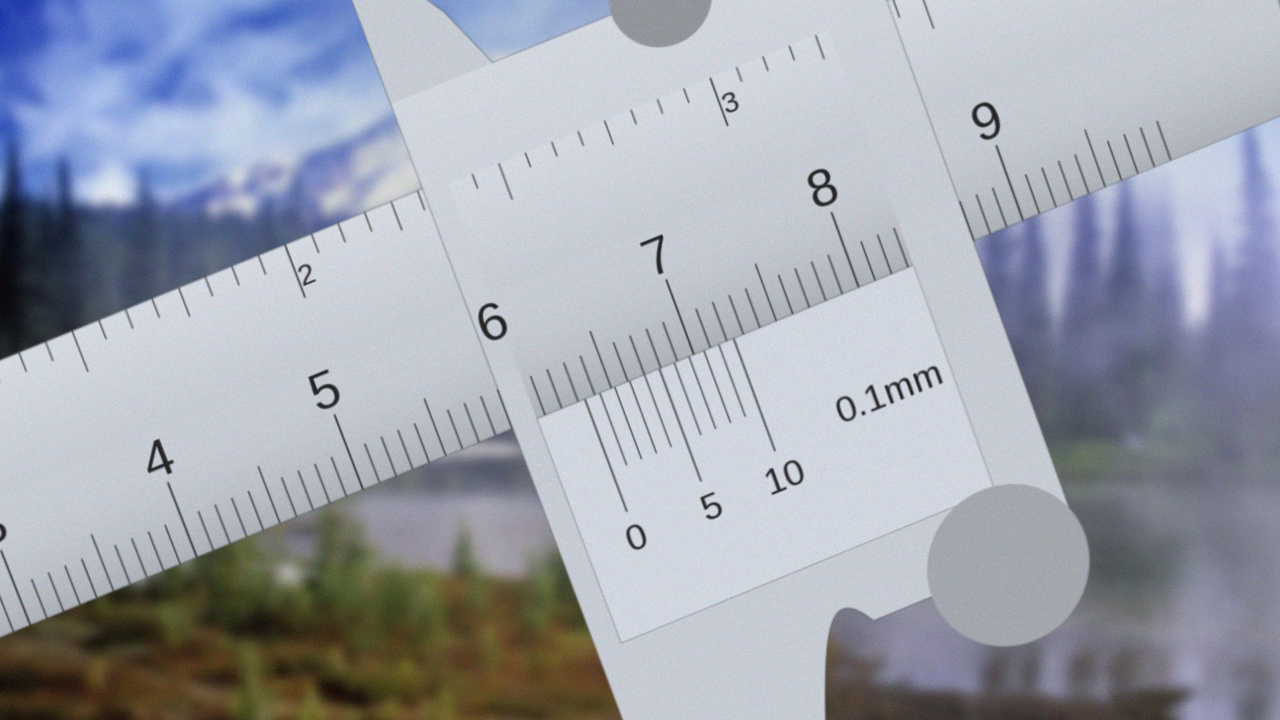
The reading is 63.4 mm
